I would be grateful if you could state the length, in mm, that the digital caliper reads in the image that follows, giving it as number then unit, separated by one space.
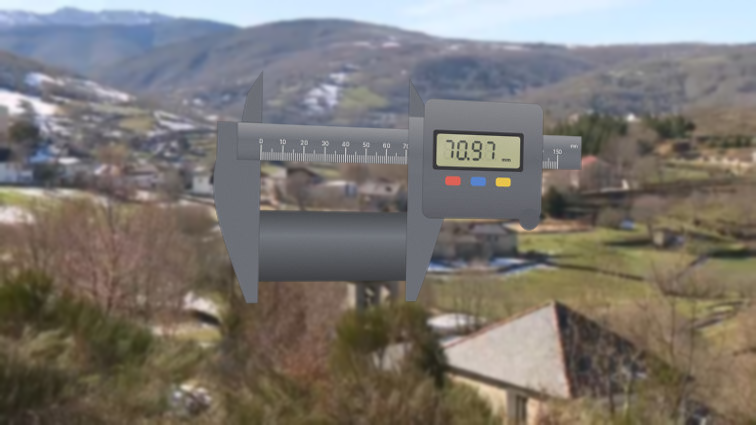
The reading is 70.97 mm
